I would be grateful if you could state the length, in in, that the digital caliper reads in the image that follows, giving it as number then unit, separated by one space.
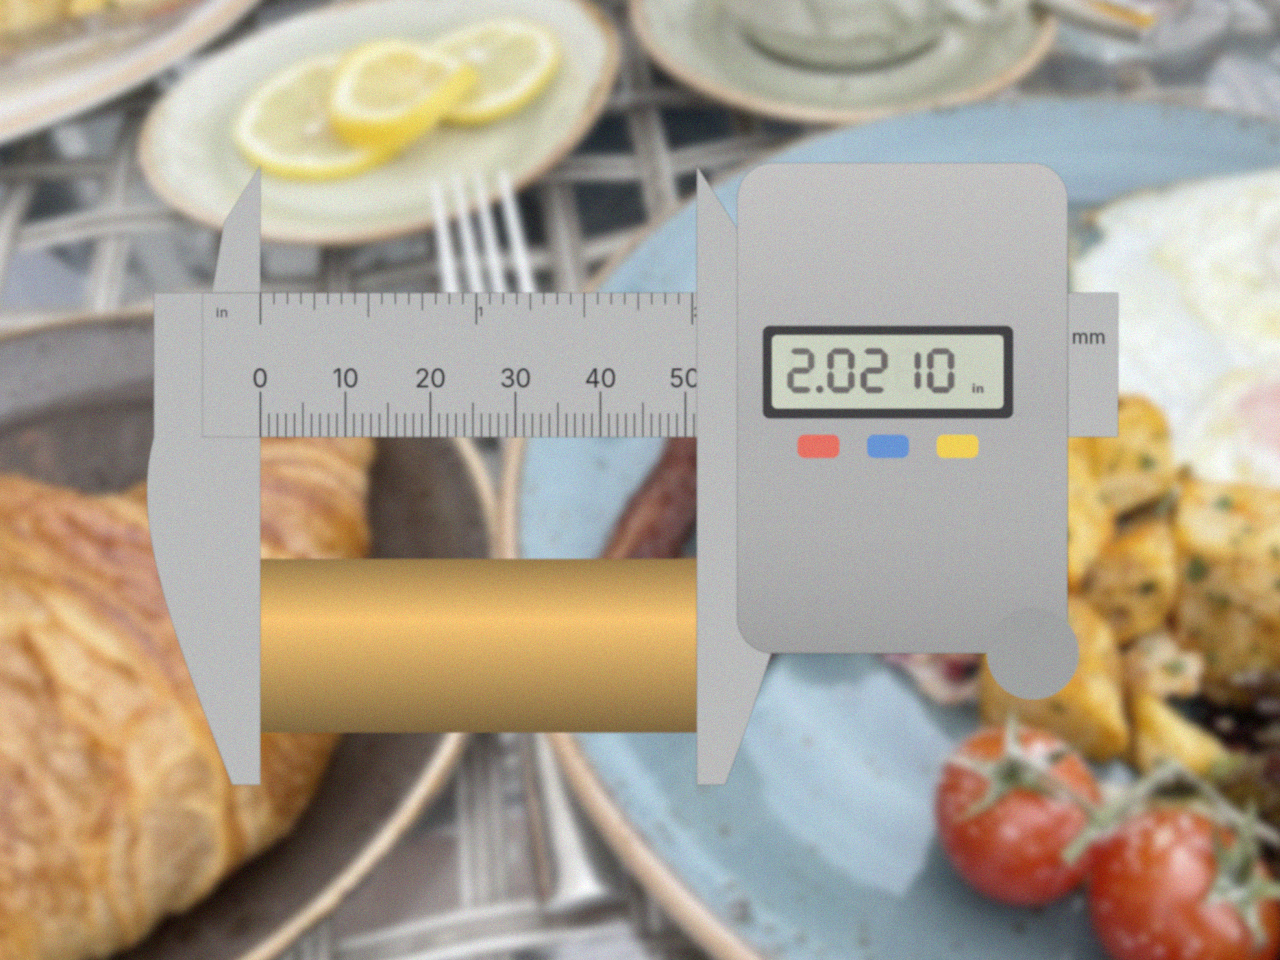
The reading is 2.0210 in
